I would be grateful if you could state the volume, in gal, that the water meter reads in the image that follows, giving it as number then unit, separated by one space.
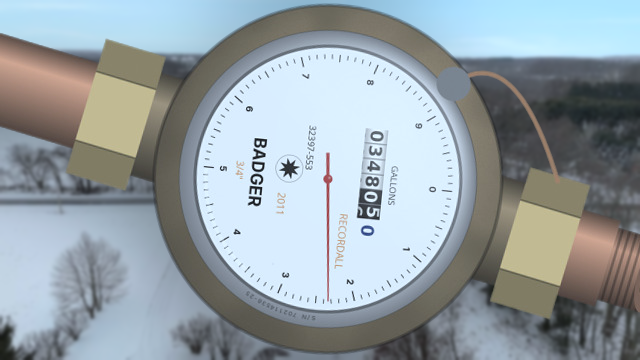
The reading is 348052.3 gal
